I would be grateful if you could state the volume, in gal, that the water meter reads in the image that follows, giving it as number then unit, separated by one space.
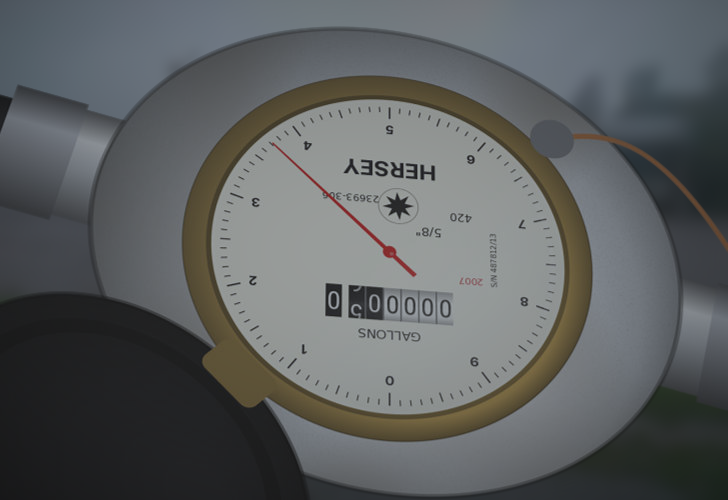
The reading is 53.7 gal
